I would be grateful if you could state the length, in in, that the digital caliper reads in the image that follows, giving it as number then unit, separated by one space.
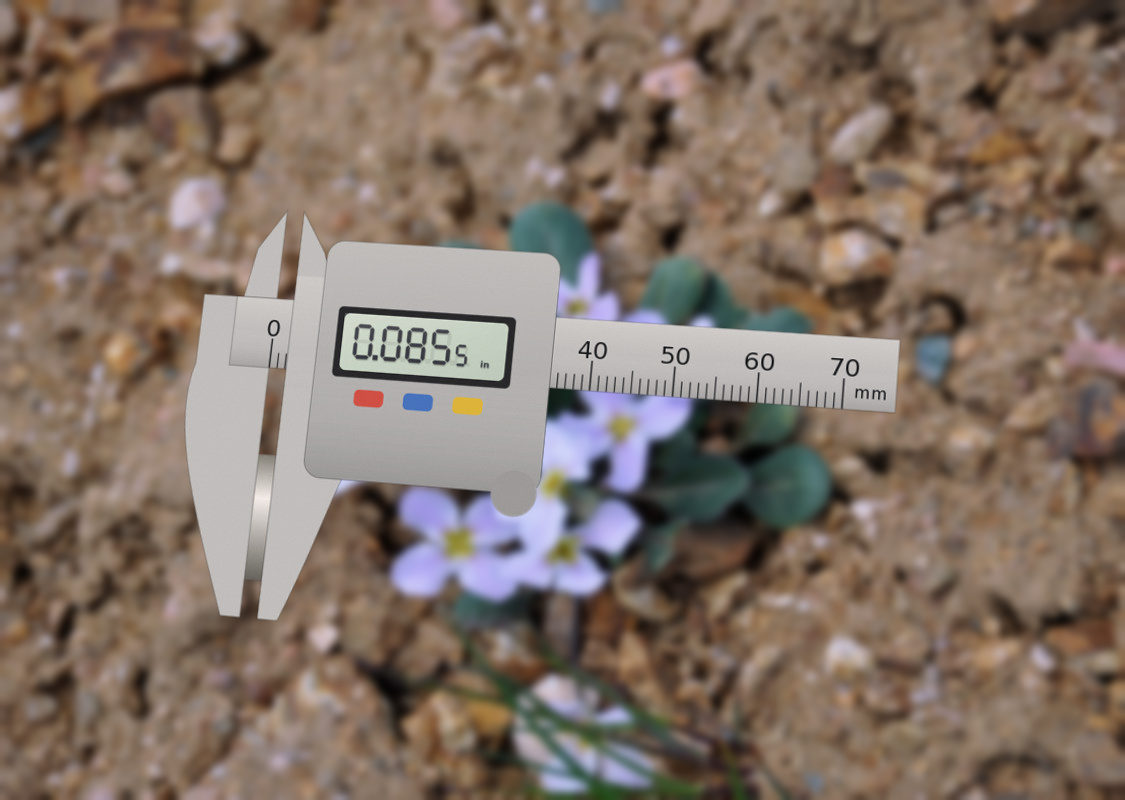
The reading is 0.0855 in
